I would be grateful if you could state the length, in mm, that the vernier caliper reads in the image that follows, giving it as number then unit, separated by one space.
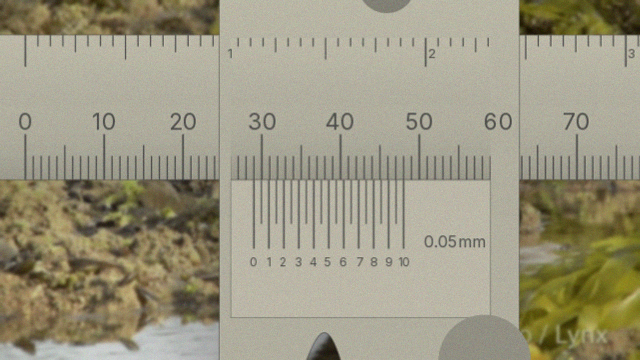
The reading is 29.0 mm
